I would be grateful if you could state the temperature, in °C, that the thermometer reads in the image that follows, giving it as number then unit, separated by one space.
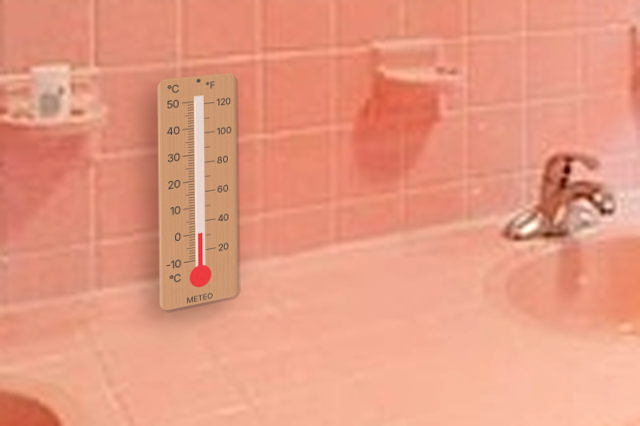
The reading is 0 °C
